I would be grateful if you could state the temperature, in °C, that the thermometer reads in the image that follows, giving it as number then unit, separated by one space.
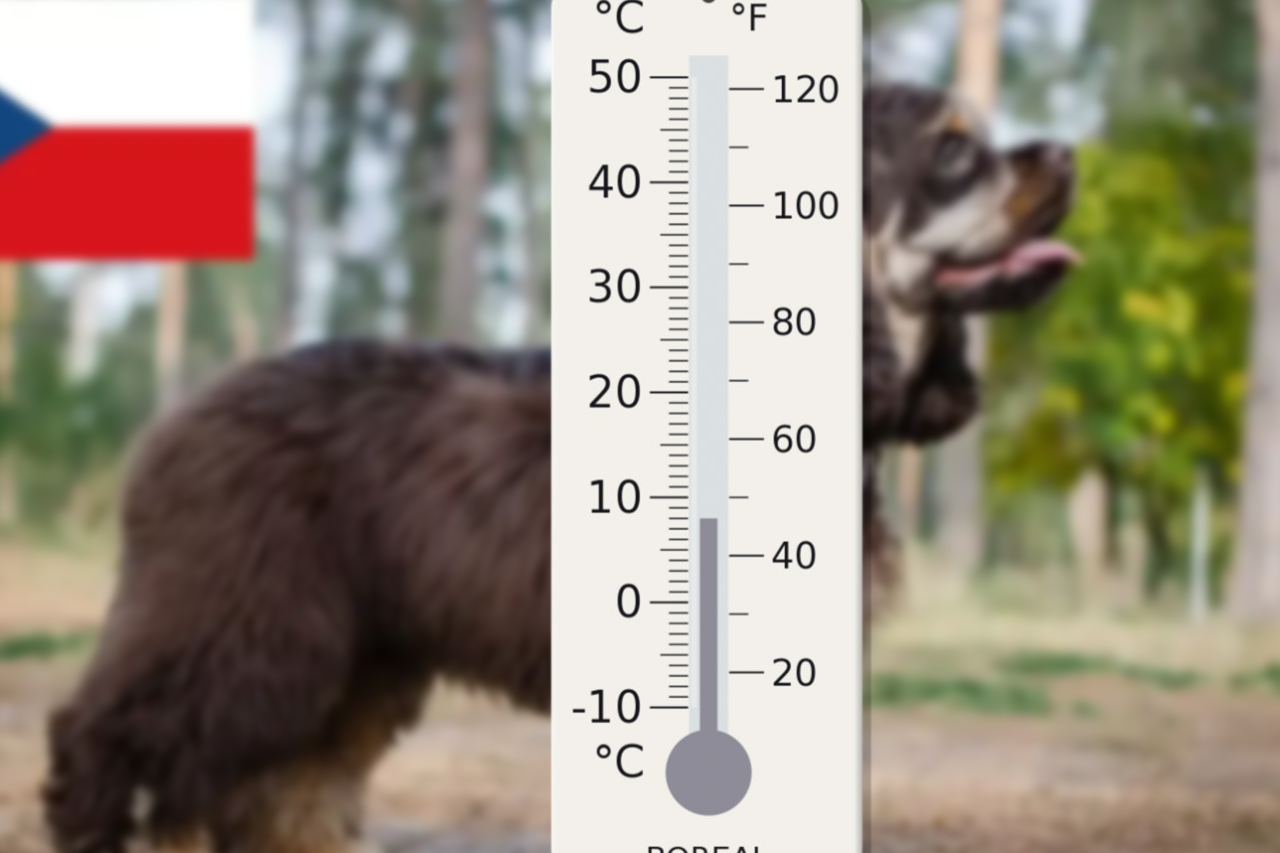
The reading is 8 °C
